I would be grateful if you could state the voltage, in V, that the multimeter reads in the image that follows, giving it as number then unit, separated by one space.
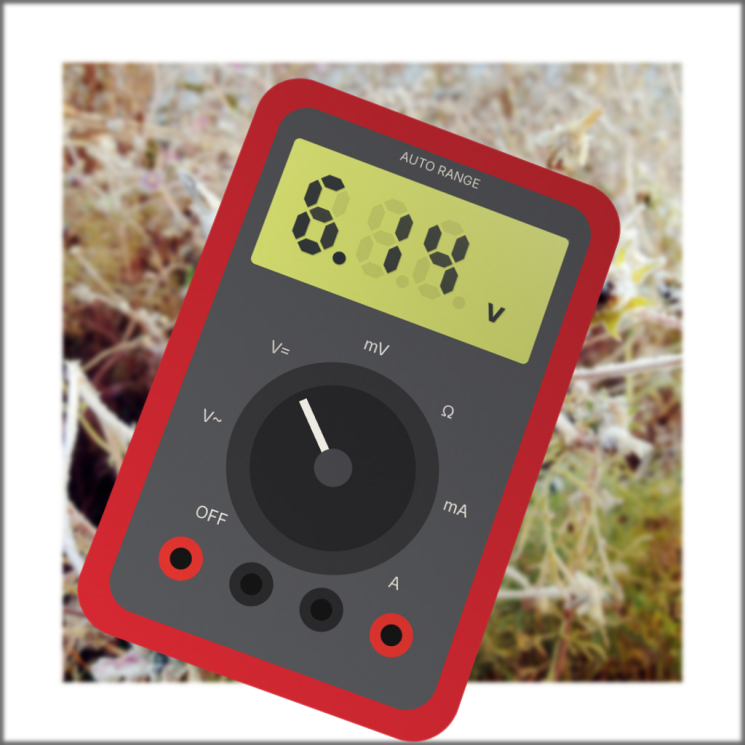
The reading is 6.14 V
